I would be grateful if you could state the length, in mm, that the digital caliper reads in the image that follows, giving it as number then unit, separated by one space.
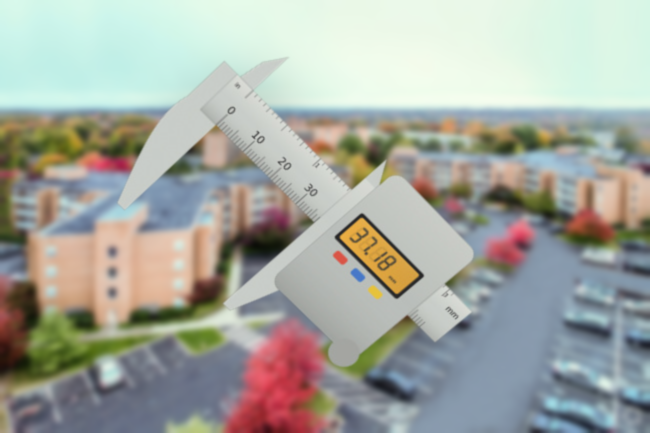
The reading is 37.18 mm
